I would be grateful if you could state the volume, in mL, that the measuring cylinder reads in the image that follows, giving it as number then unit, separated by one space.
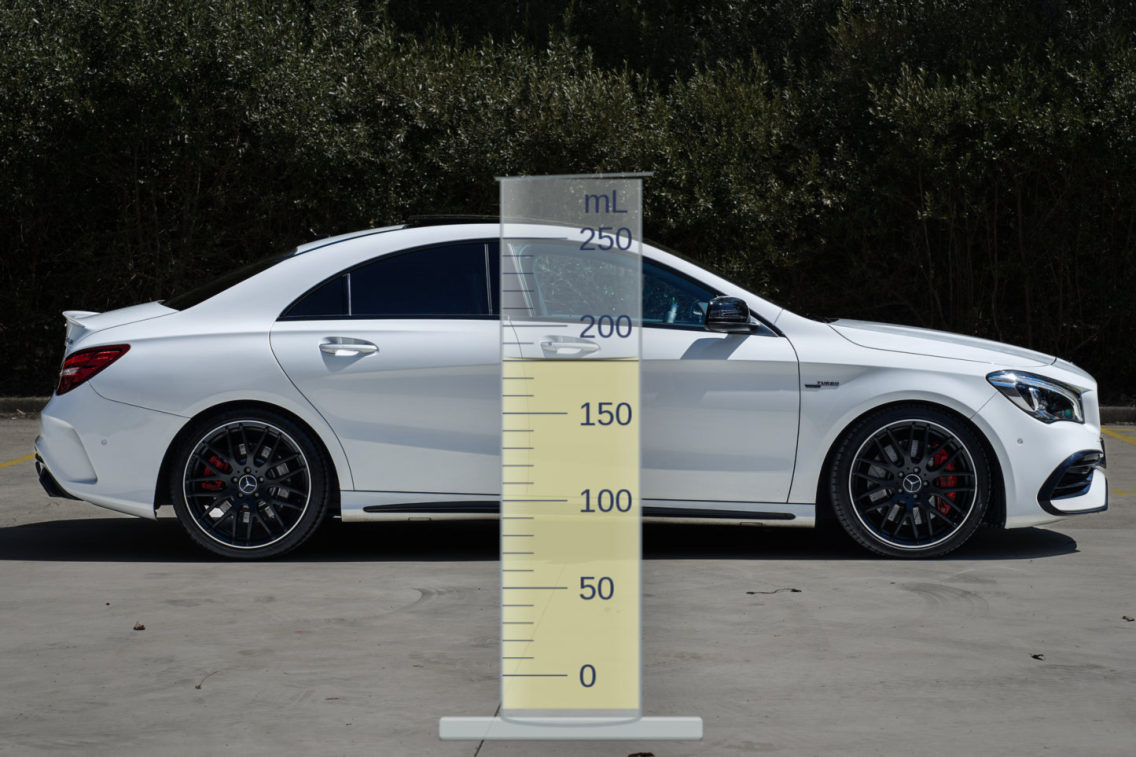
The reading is 180 mL
